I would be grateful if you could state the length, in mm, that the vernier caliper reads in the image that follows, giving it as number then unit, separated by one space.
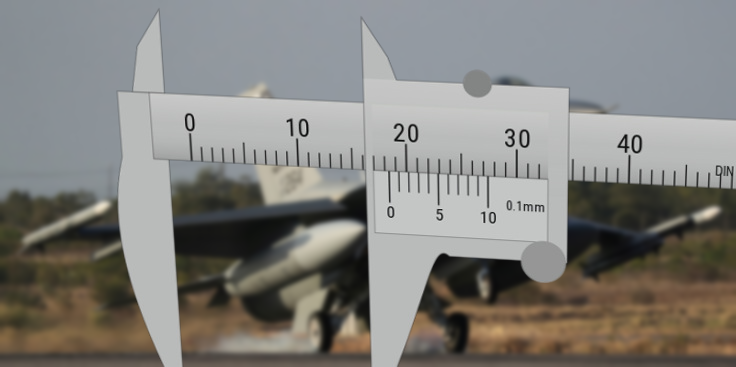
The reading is 18.4 mm
